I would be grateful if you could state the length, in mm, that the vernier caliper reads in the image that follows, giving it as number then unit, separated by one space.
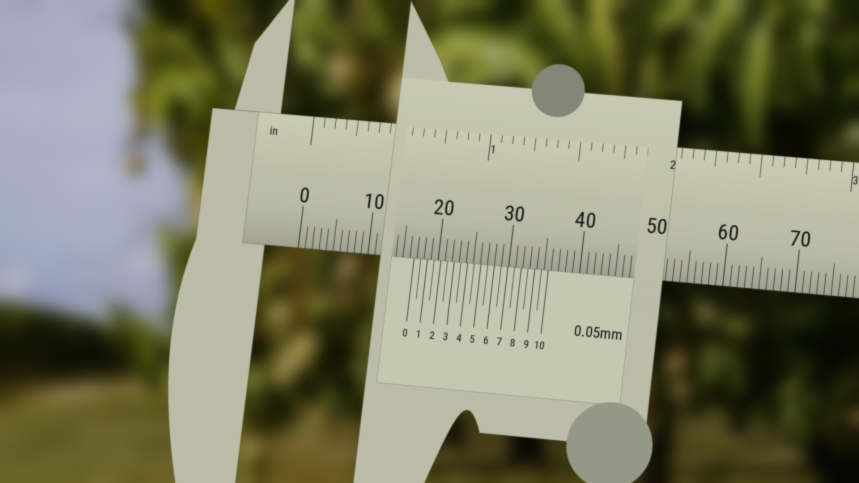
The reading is 16.6 mm
